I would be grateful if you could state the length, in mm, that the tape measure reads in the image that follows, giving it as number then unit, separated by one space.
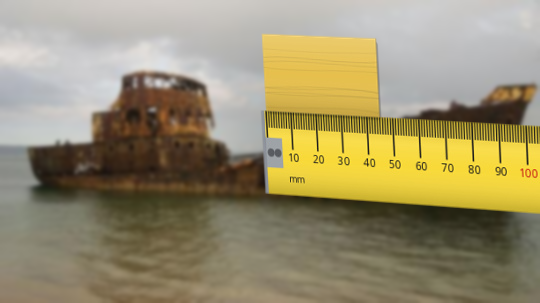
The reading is 45 mm
